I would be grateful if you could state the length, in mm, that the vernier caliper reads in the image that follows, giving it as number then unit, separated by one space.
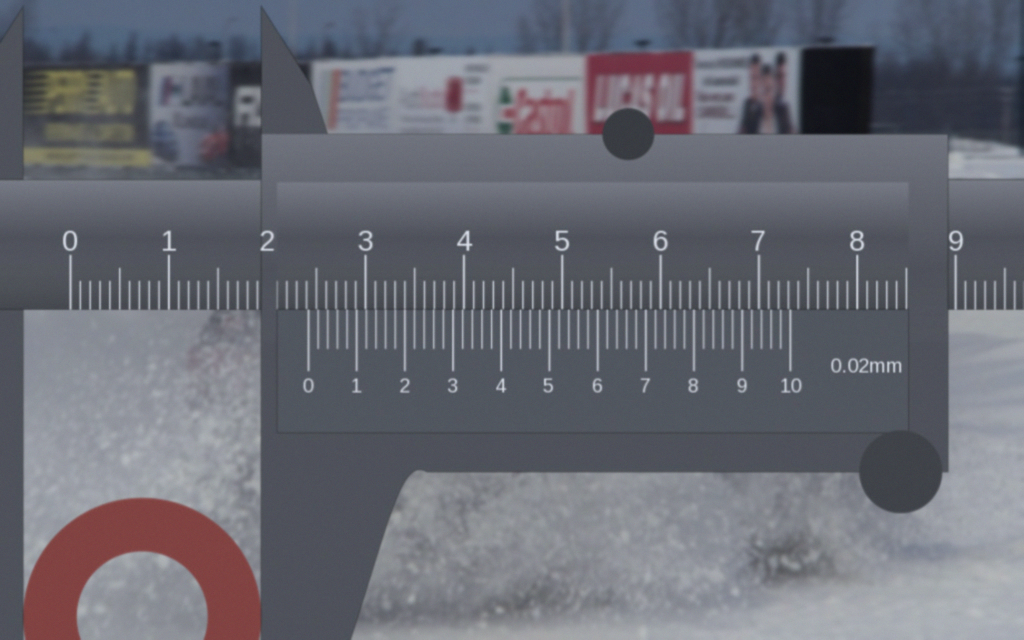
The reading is 24.2 mm
